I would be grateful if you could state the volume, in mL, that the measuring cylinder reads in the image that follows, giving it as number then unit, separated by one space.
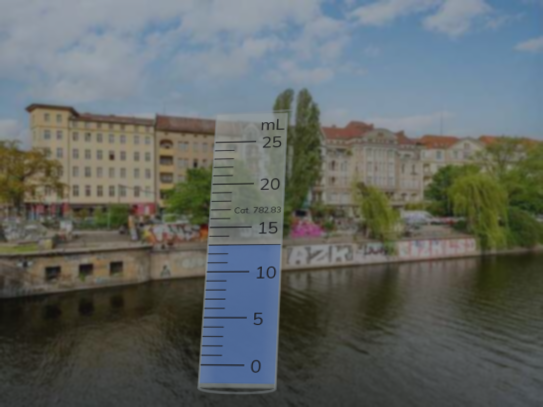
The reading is 13 mL
